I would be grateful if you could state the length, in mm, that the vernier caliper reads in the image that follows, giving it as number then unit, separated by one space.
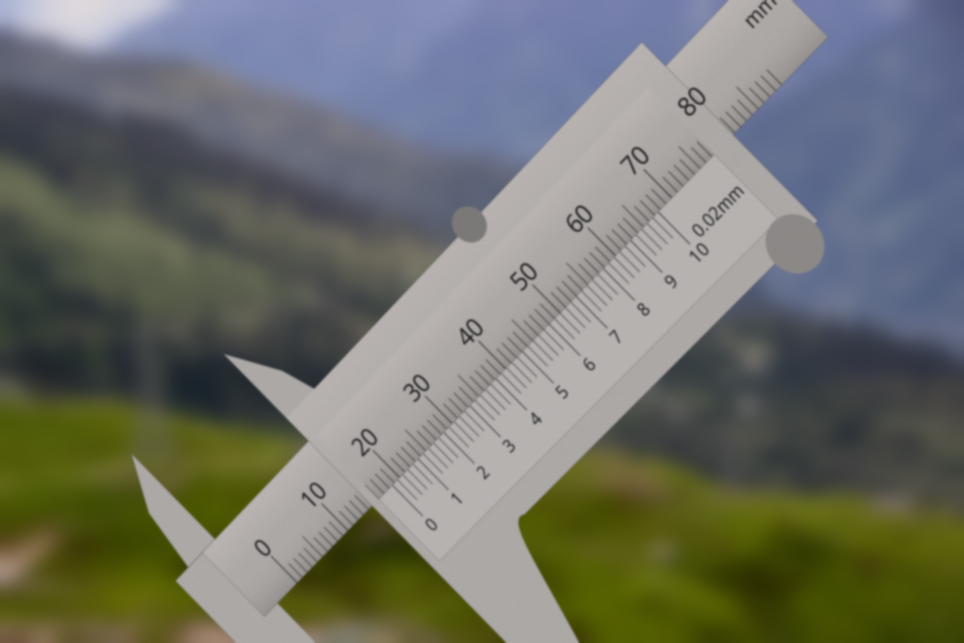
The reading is 18.6 mm
